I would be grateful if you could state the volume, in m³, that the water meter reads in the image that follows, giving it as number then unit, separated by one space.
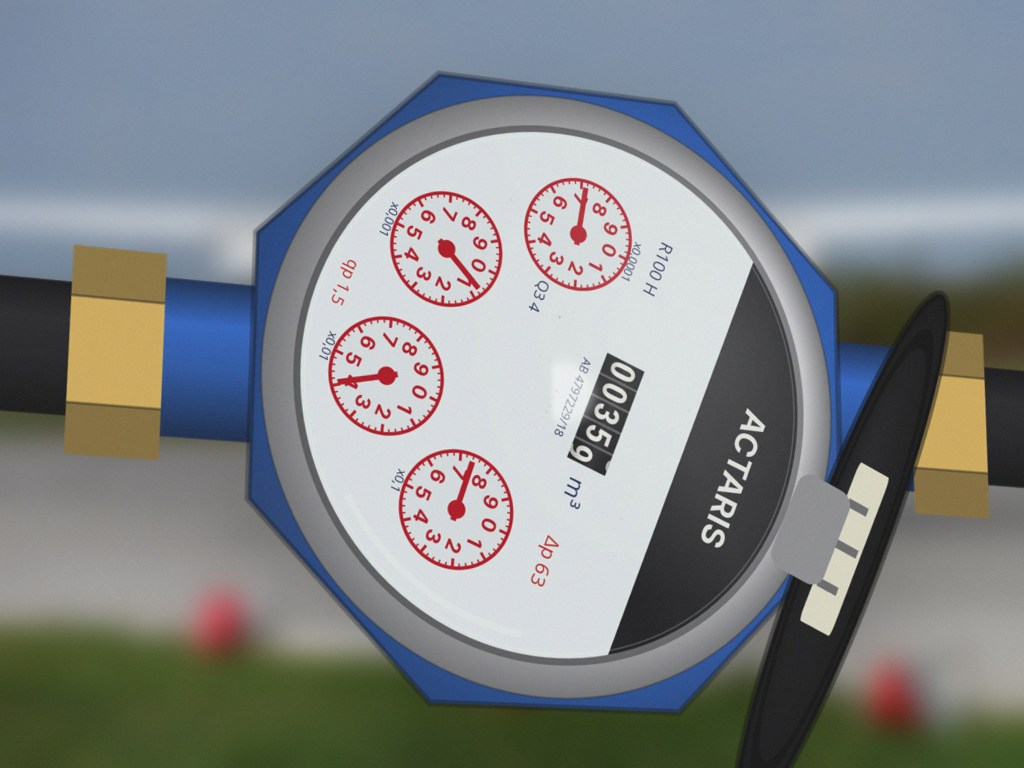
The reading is 358.7407 m³
